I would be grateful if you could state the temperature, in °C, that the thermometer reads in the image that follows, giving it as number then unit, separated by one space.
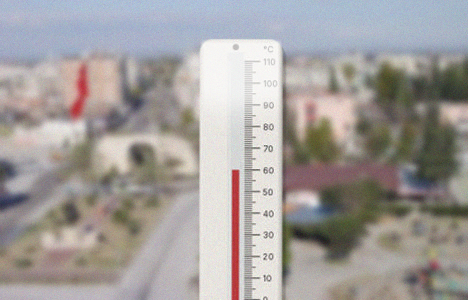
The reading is 60 °C
